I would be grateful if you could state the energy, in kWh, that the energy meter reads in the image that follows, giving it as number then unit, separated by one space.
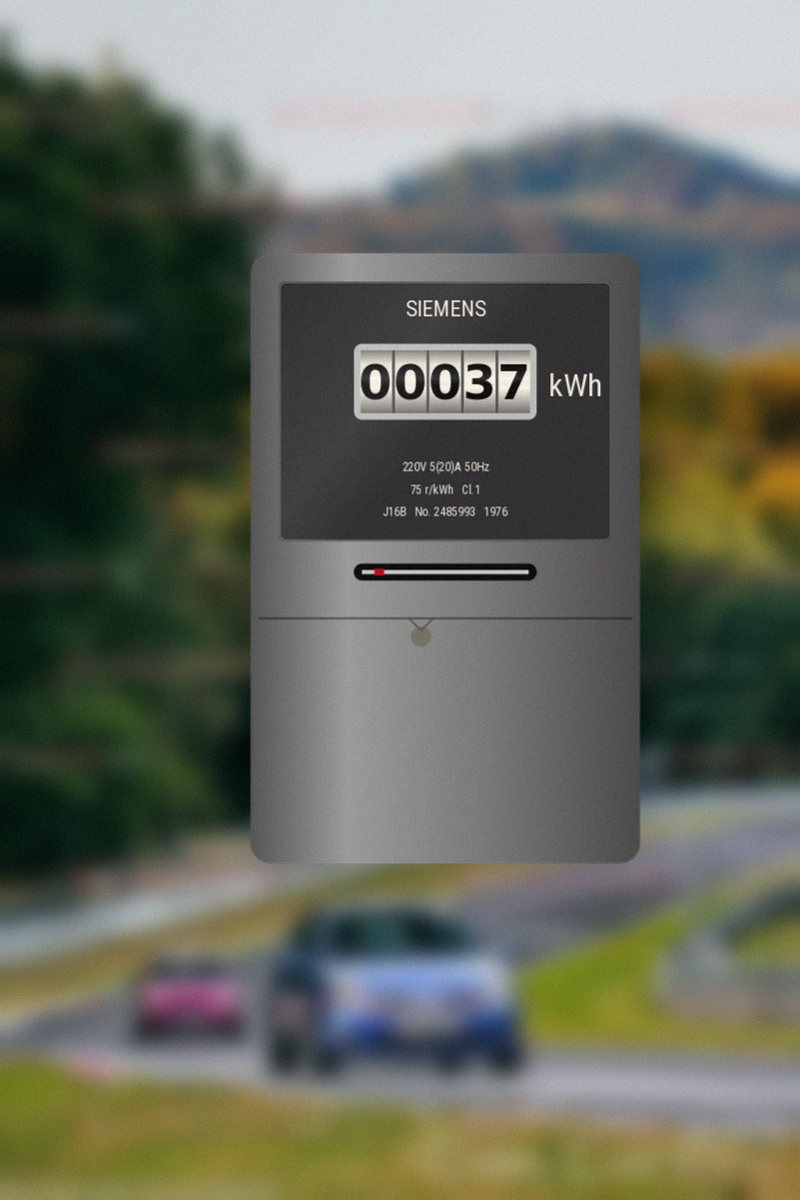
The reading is 37 kWh
